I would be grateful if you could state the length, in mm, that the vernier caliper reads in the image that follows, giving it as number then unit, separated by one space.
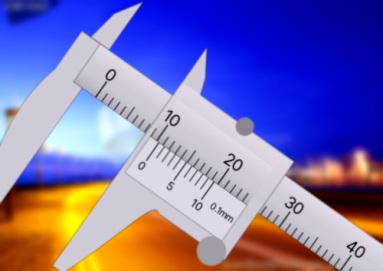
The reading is 10.4 mm
